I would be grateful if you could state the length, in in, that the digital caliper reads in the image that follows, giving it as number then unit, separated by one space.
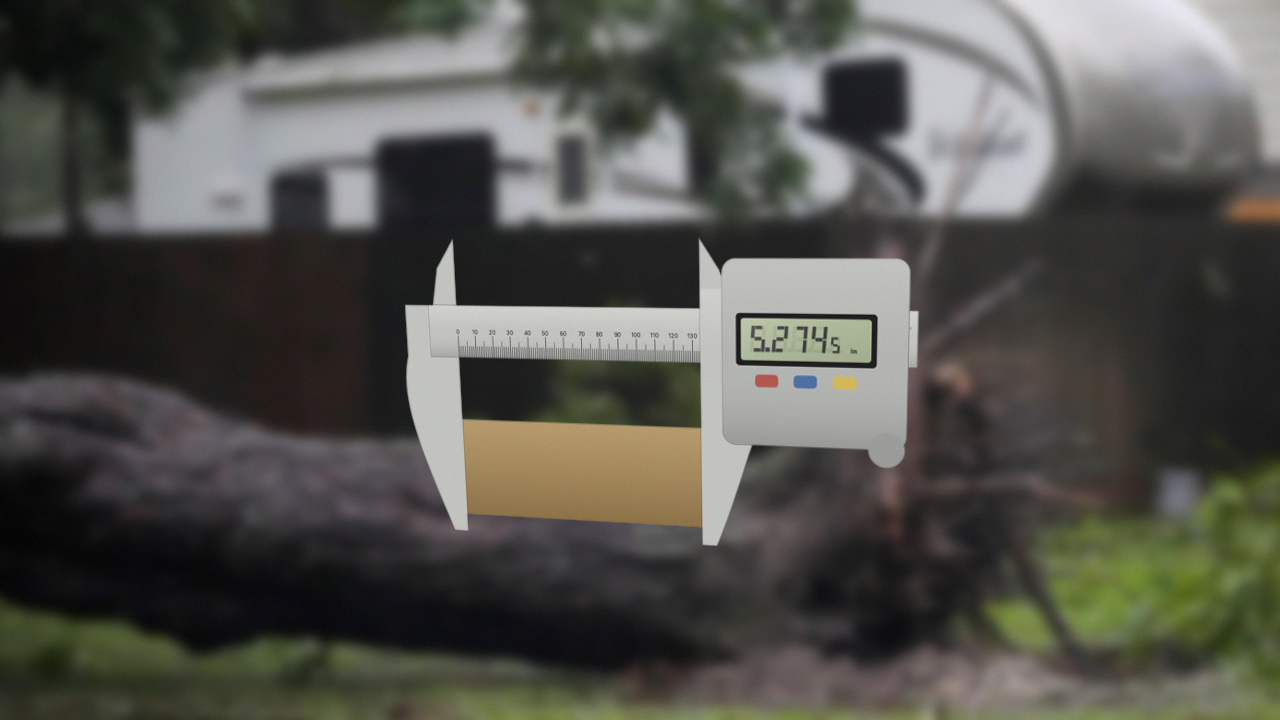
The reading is 5.2745 in
